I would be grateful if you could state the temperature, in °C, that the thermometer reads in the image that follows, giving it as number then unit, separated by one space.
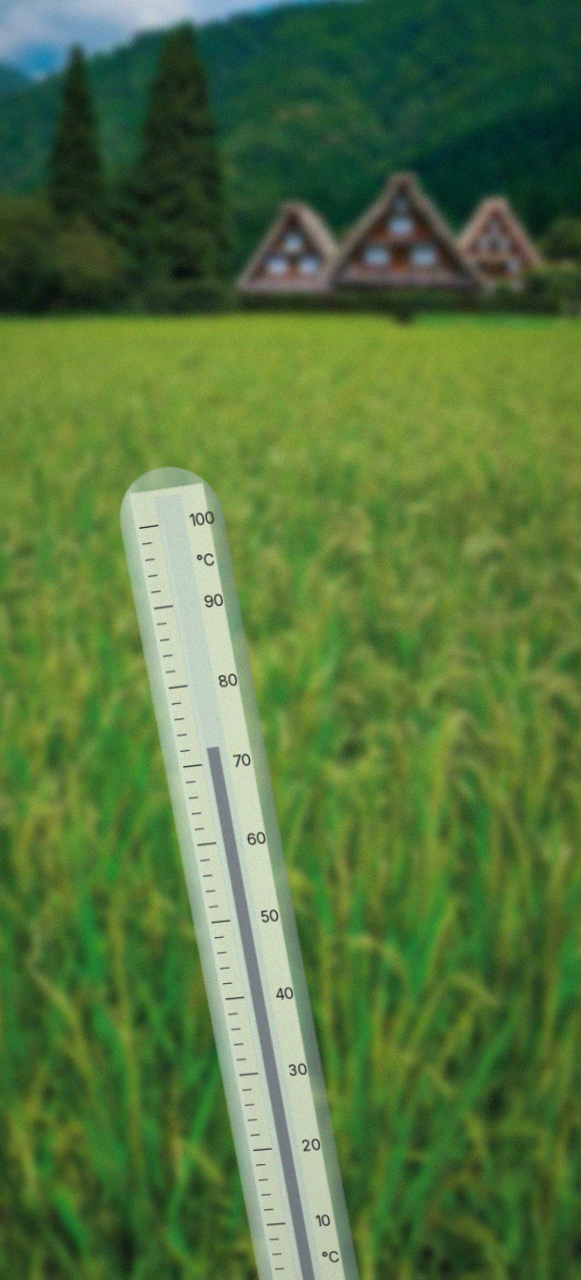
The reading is 72 °C
